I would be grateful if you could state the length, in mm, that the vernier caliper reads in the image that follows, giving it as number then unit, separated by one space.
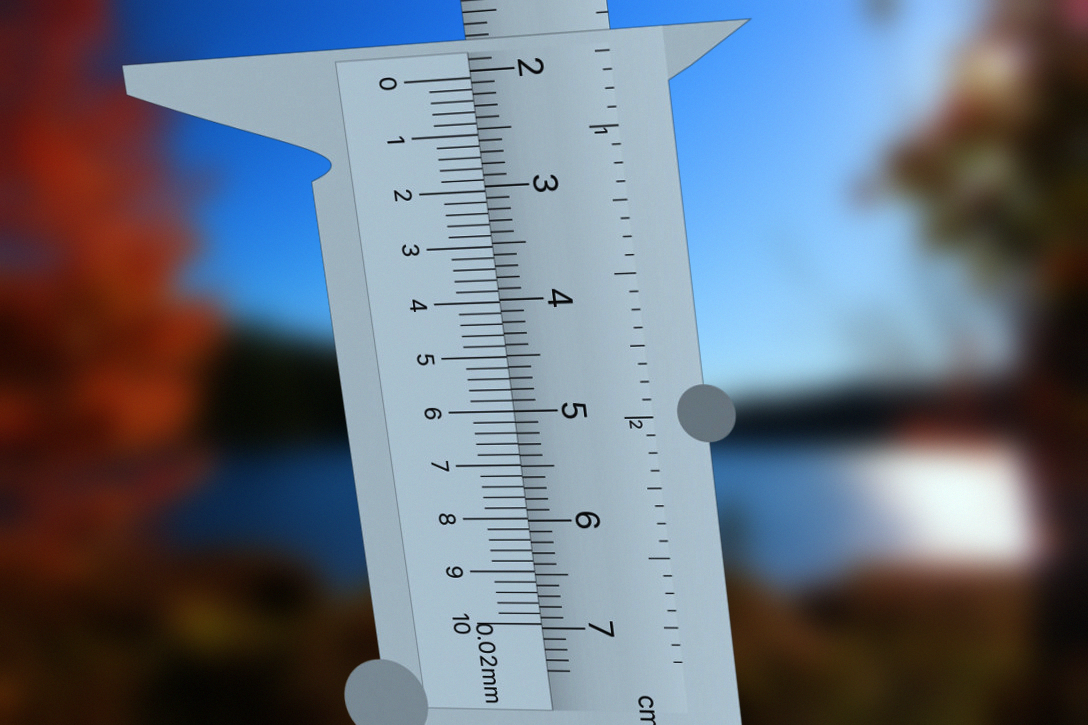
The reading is 20.6 mm
